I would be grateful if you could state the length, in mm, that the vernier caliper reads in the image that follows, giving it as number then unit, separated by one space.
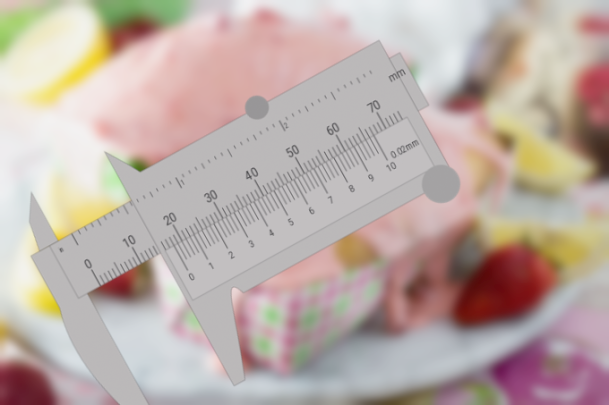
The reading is 18.0 mm
